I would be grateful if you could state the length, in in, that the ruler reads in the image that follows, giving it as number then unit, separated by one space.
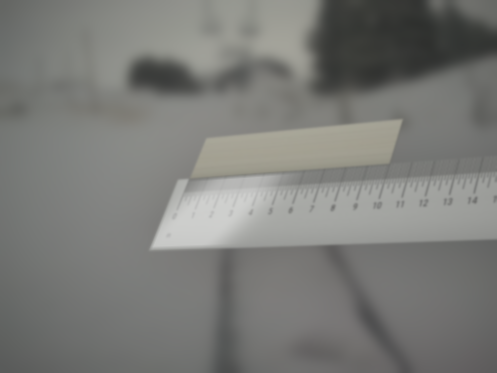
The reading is 10 in
